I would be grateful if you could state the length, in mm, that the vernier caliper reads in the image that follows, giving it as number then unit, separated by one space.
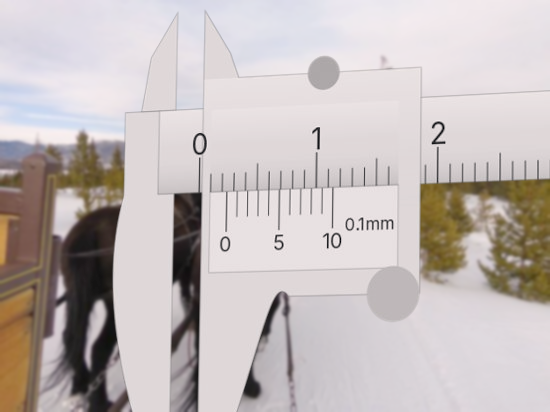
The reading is 2.4 mm
